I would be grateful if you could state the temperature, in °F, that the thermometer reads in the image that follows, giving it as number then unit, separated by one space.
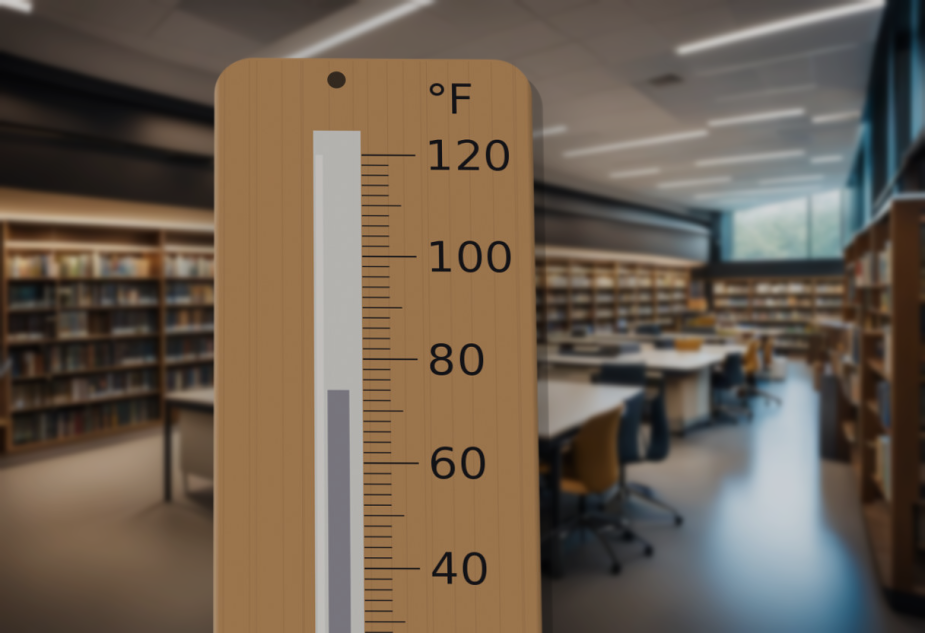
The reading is 74 °F
